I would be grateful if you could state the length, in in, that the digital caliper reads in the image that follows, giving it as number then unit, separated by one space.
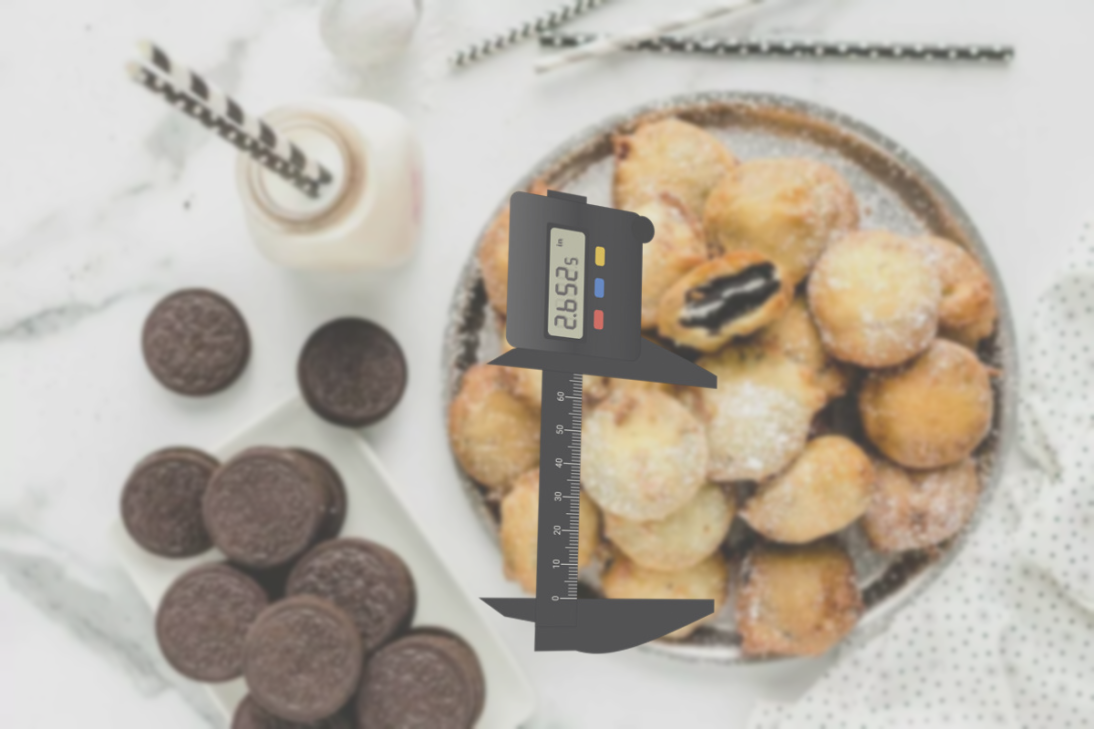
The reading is 2.6525 in
